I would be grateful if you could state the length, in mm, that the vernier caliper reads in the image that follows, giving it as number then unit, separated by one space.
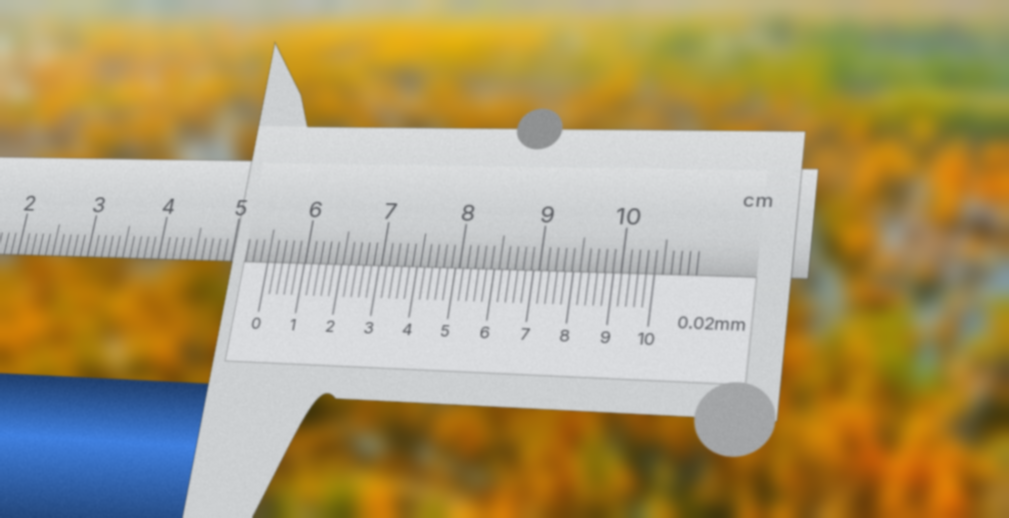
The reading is 55.0 mm
